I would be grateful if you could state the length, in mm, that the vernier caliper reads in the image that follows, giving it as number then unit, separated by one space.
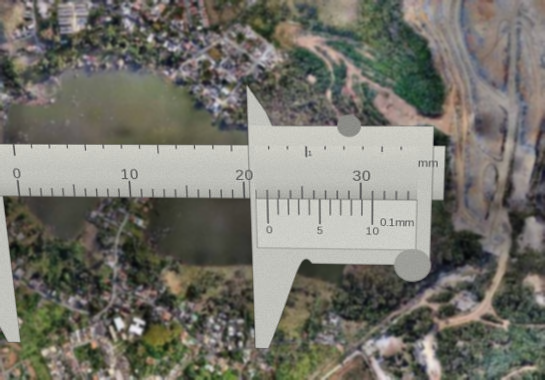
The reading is 22.0 mm
